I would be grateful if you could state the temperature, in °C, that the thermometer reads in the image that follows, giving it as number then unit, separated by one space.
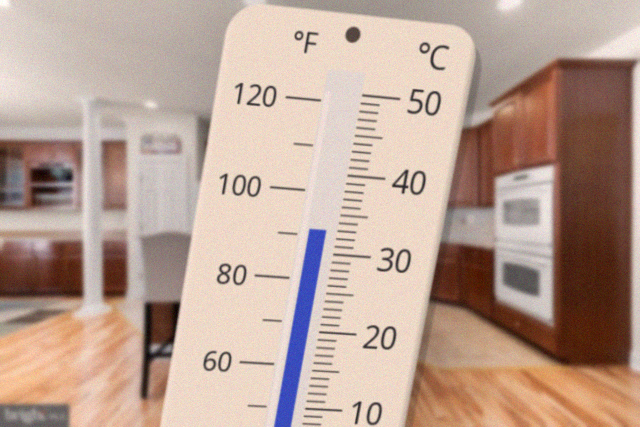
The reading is 33 °C
